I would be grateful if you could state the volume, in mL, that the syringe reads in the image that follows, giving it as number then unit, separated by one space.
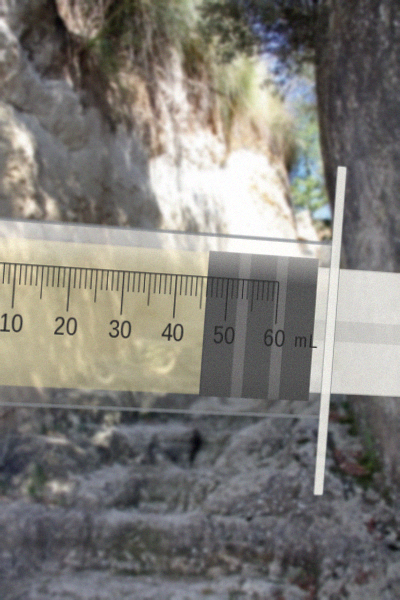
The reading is 46 mL
